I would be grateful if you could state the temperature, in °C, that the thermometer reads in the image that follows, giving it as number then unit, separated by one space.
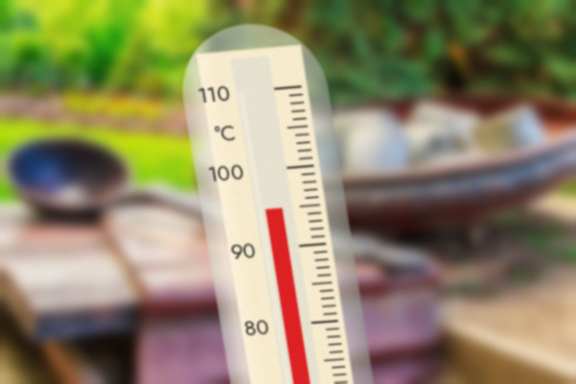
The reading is 95 °C
